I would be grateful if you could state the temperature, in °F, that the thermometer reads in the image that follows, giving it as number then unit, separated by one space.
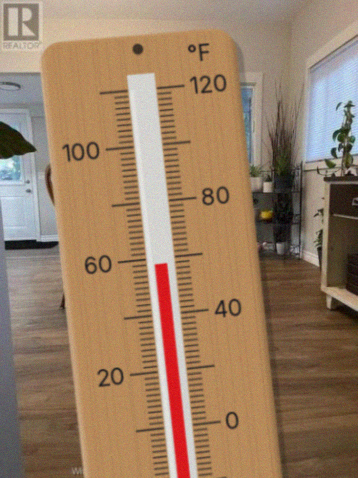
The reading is 58 °F
